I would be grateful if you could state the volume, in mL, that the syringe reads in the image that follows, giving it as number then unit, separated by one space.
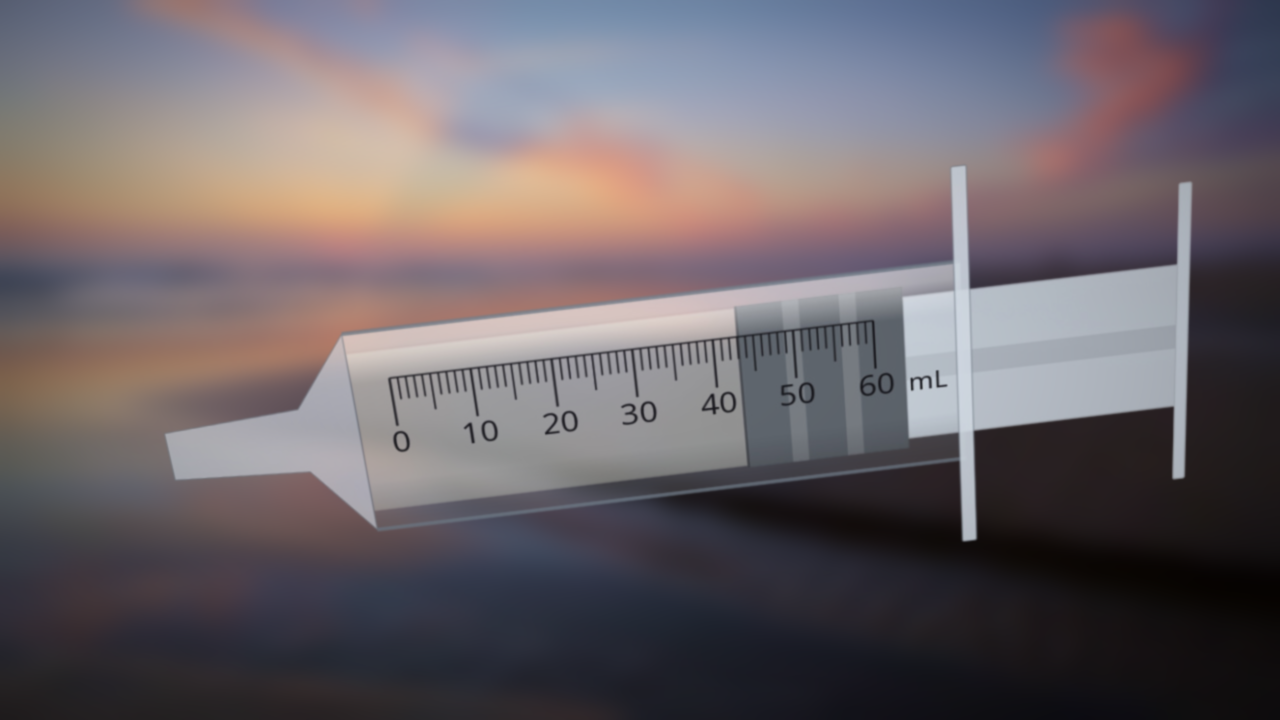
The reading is 43 mL
